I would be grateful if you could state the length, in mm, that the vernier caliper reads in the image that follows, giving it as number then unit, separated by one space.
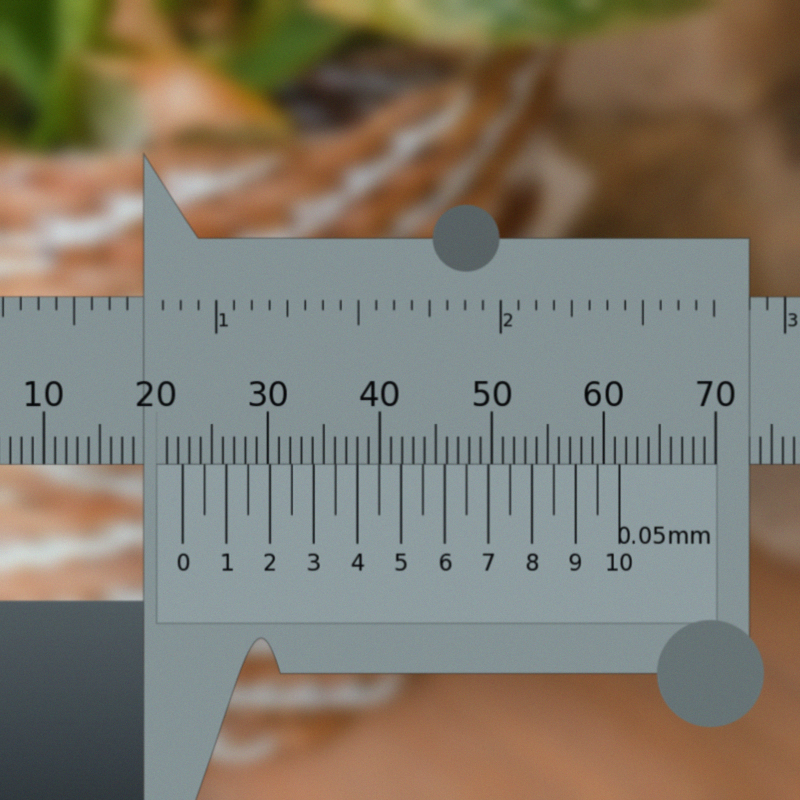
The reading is 22.4 mm
